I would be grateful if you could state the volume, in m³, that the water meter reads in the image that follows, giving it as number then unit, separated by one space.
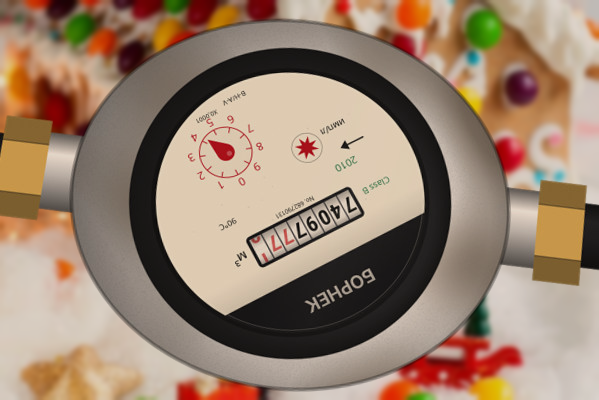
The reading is 74097.7714 m³
